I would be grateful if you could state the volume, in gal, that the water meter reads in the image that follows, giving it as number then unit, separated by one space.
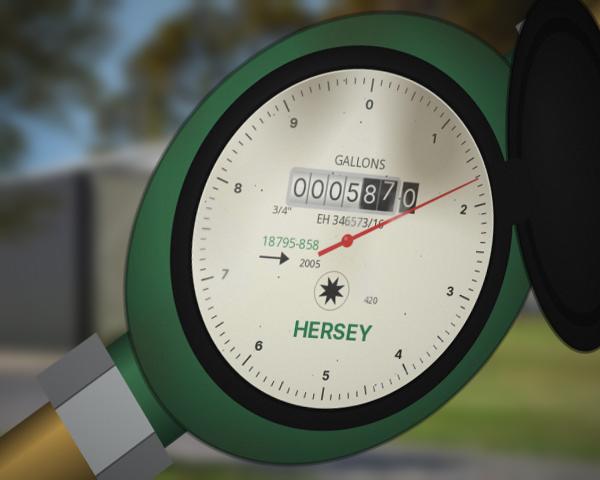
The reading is 5871.7 gal
